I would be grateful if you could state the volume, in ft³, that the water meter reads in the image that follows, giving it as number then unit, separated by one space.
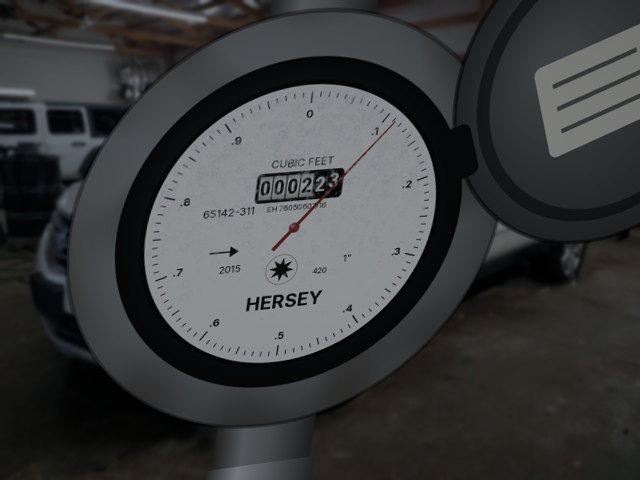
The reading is 223.11 ft³
